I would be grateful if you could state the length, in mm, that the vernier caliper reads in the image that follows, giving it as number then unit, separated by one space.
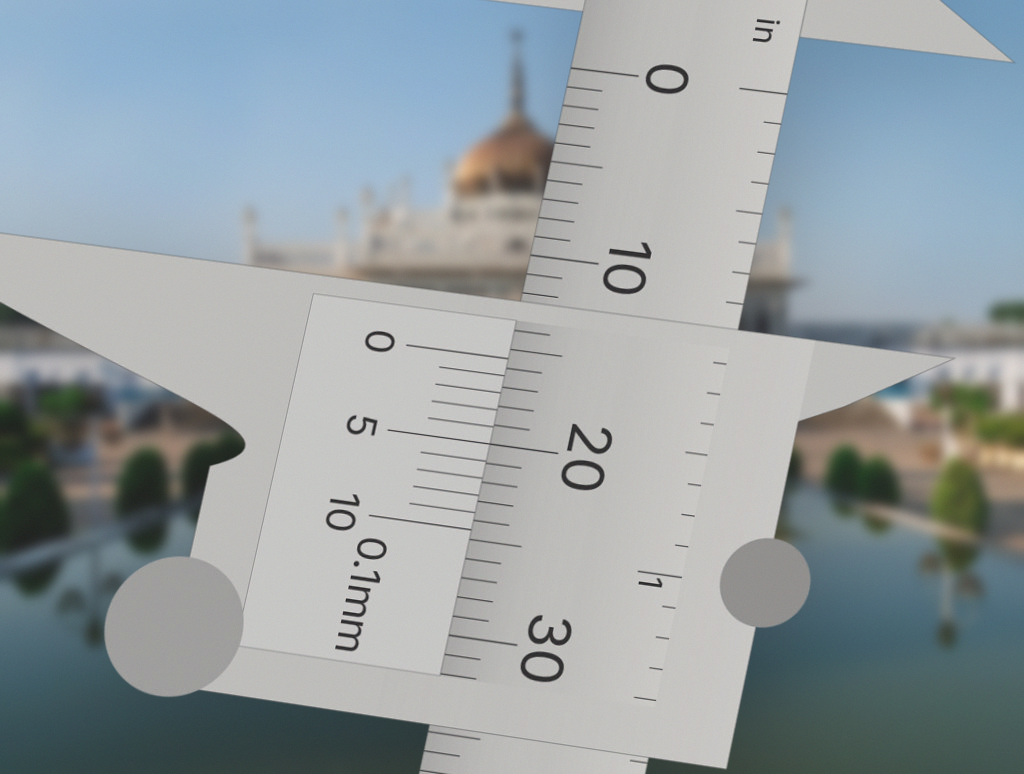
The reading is 15.5 mm
